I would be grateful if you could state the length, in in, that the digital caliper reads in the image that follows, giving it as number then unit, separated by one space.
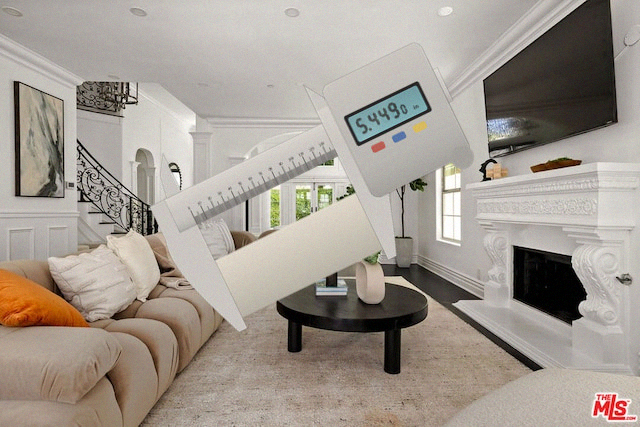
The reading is 5.4490 in
